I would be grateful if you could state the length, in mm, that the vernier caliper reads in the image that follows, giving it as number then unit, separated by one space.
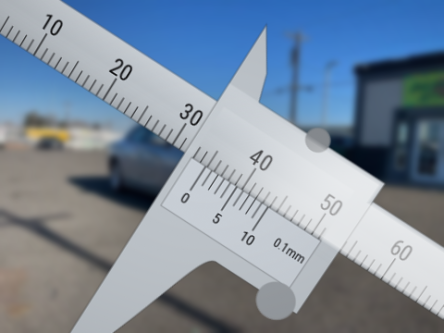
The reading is 34.8 mm
